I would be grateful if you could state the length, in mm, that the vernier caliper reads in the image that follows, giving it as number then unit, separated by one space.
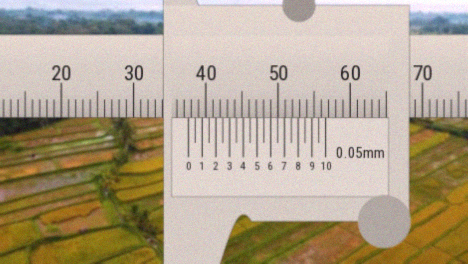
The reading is 37.6 mm
